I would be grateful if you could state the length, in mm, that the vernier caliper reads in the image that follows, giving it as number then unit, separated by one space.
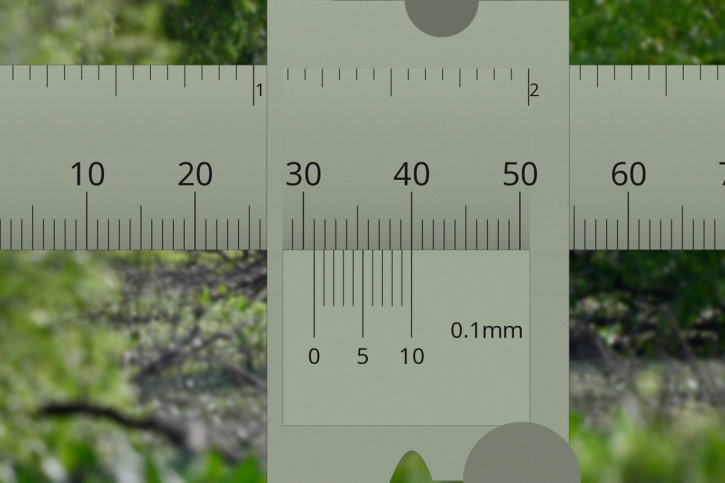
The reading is 31.0 mm
